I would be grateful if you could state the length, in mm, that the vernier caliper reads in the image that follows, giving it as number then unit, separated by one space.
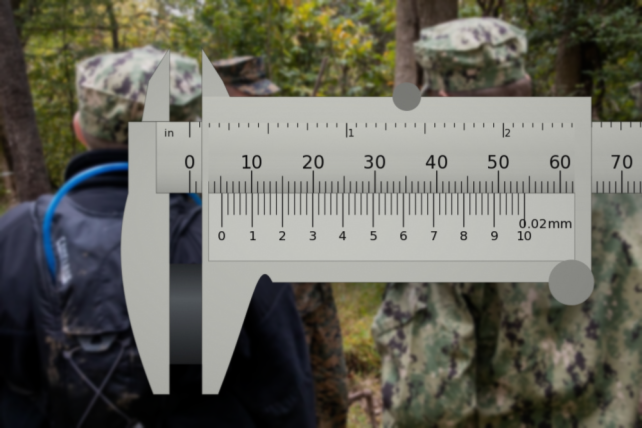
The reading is 5.2 mm
